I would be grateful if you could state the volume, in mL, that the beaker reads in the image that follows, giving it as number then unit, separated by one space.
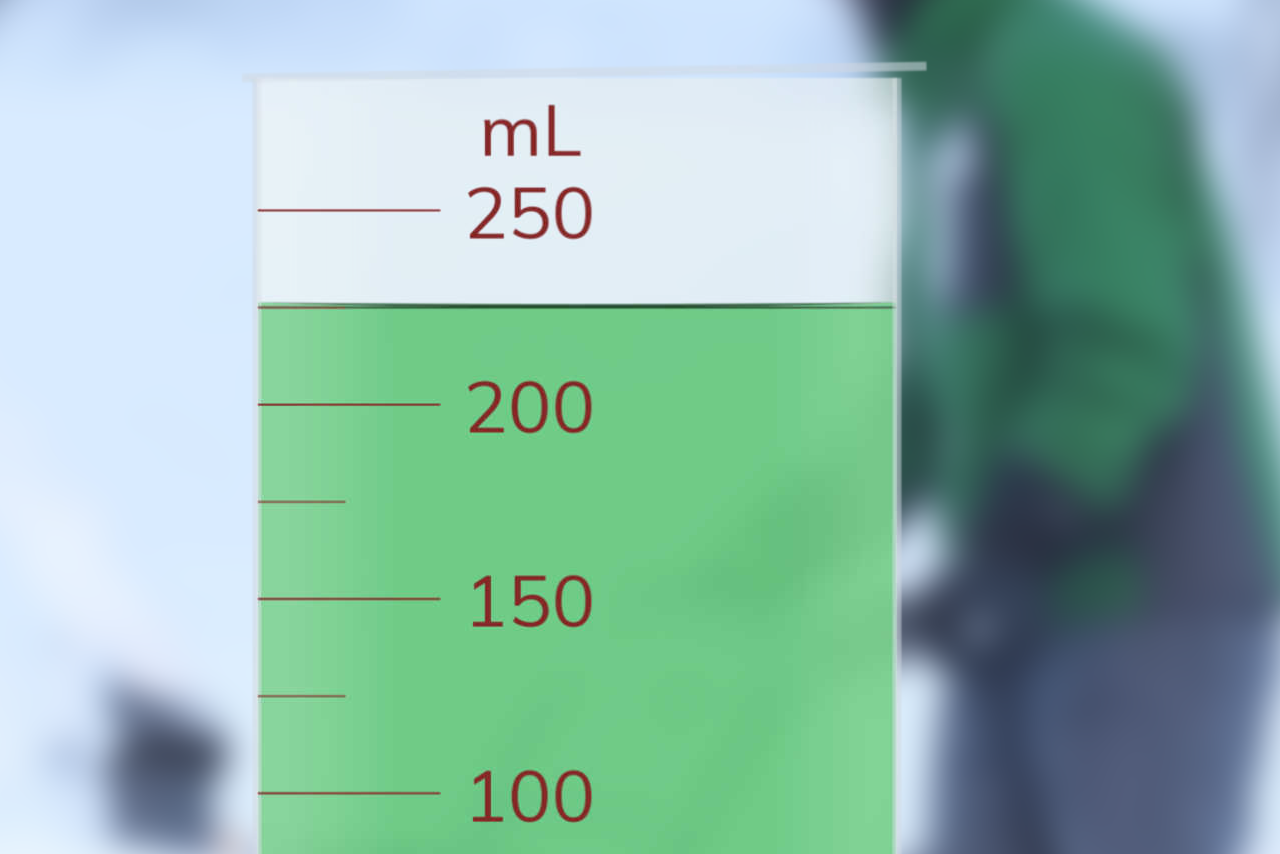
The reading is 225 mL
